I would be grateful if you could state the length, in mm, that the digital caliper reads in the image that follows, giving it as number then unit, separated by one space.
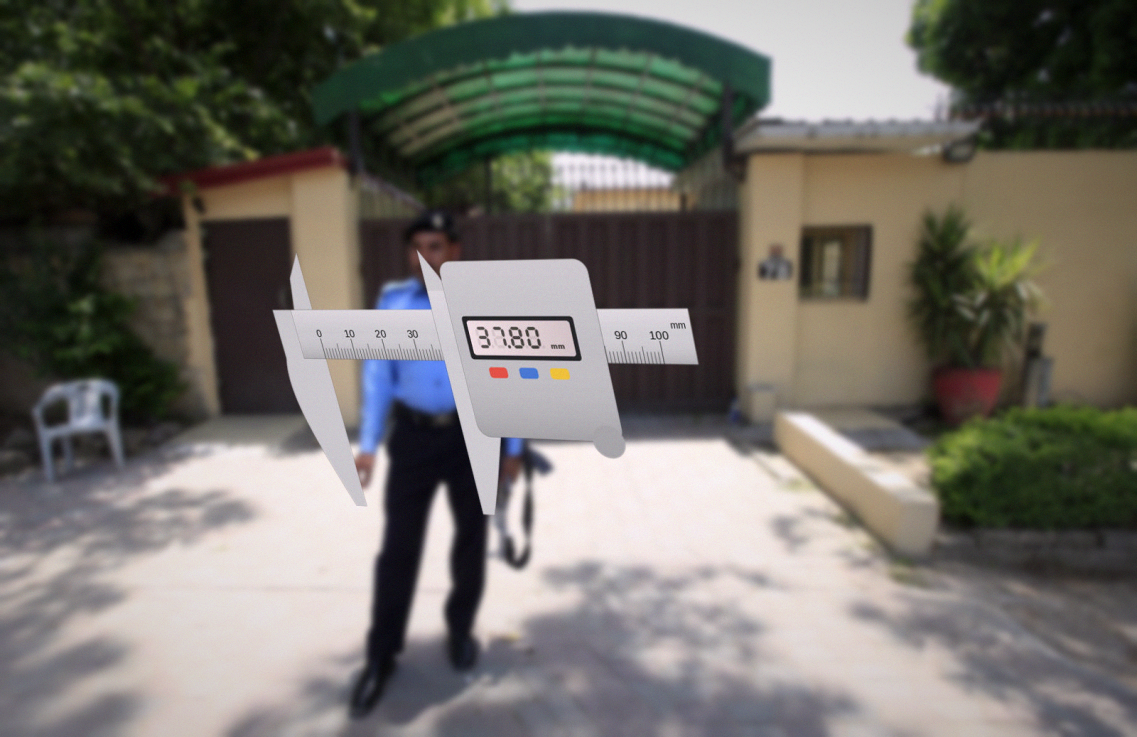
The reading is 37.80 mm
